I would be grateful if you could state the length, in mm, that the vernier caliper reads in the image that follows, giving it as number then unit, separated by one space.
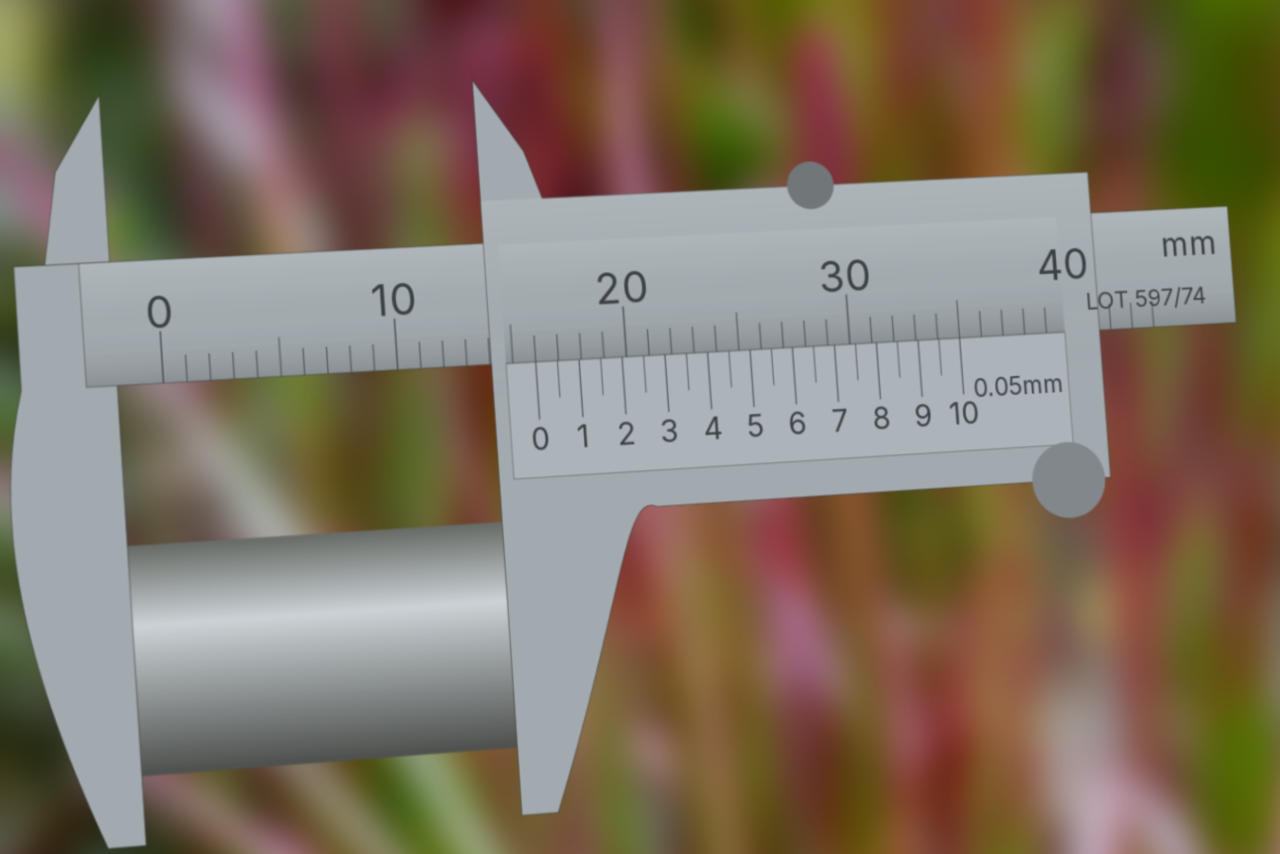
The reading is 16.0 mm
